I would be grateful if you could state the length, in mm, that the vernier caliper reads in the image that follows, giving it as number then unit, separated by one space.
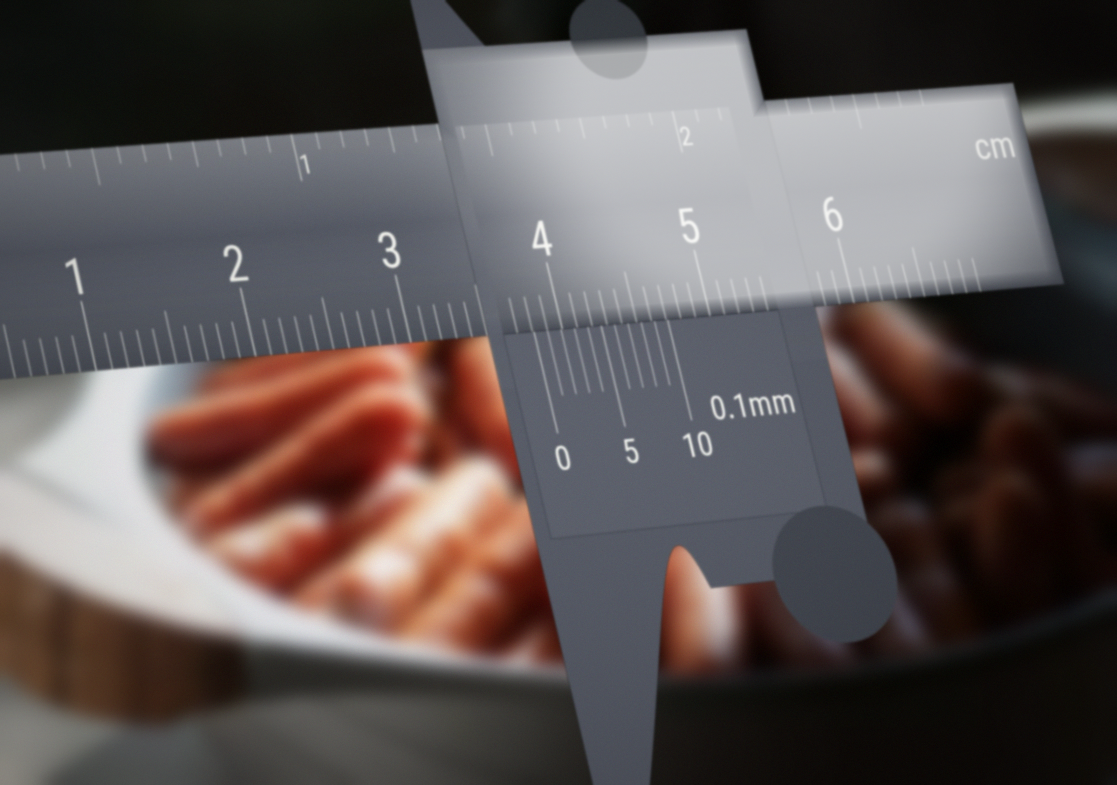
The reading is 38.1 mm
